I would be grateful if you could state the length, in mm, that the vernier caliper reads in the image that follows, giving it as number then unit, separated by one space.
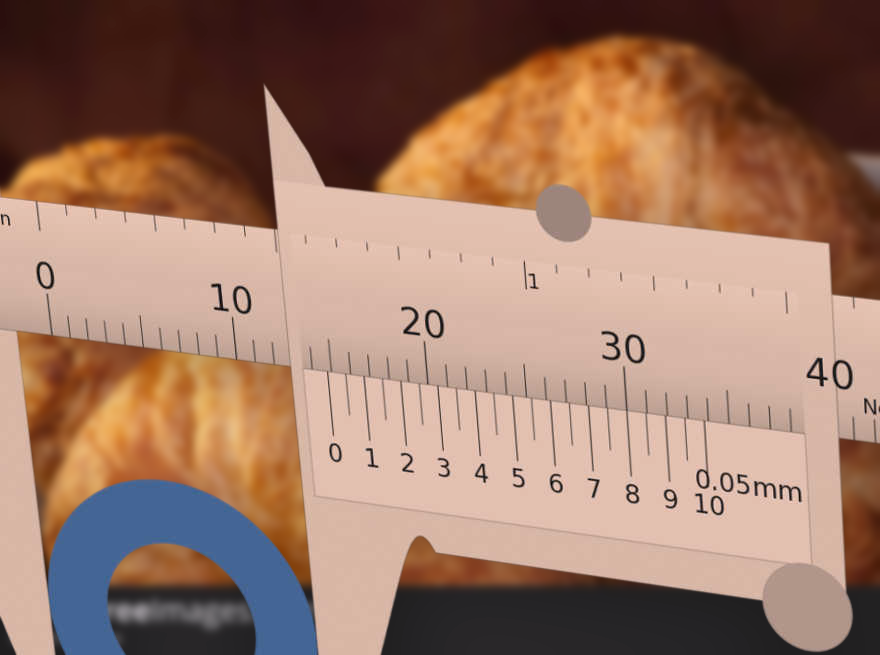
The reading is 14.8 mm
